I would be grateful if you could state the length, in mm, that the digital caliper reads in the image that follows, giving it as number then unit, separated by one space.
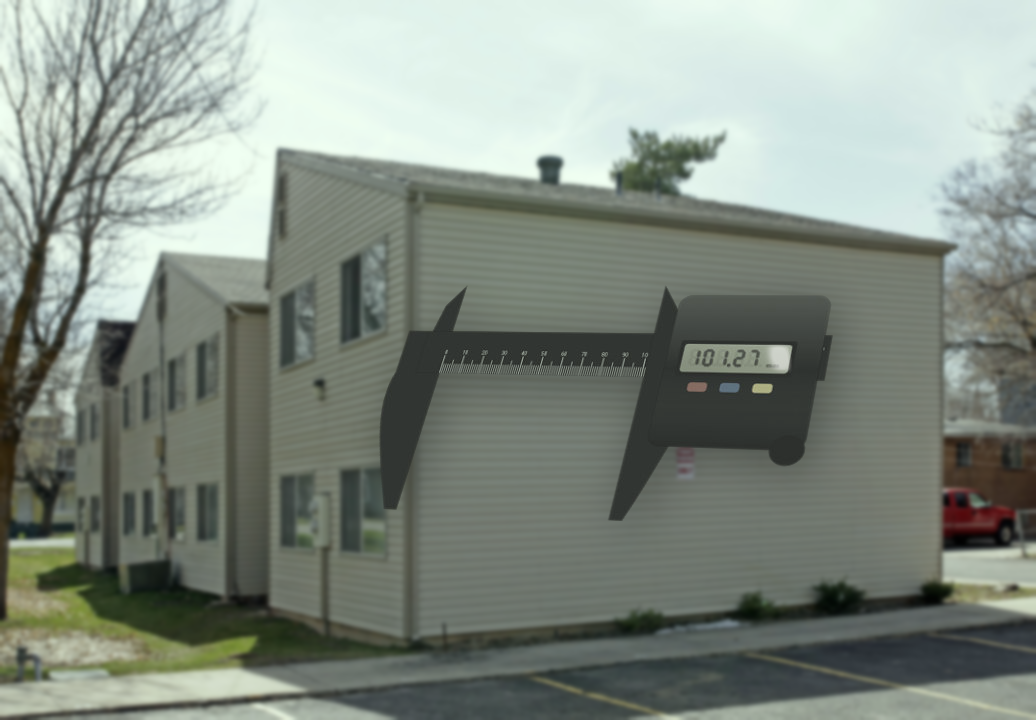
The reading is 101.27 mm
